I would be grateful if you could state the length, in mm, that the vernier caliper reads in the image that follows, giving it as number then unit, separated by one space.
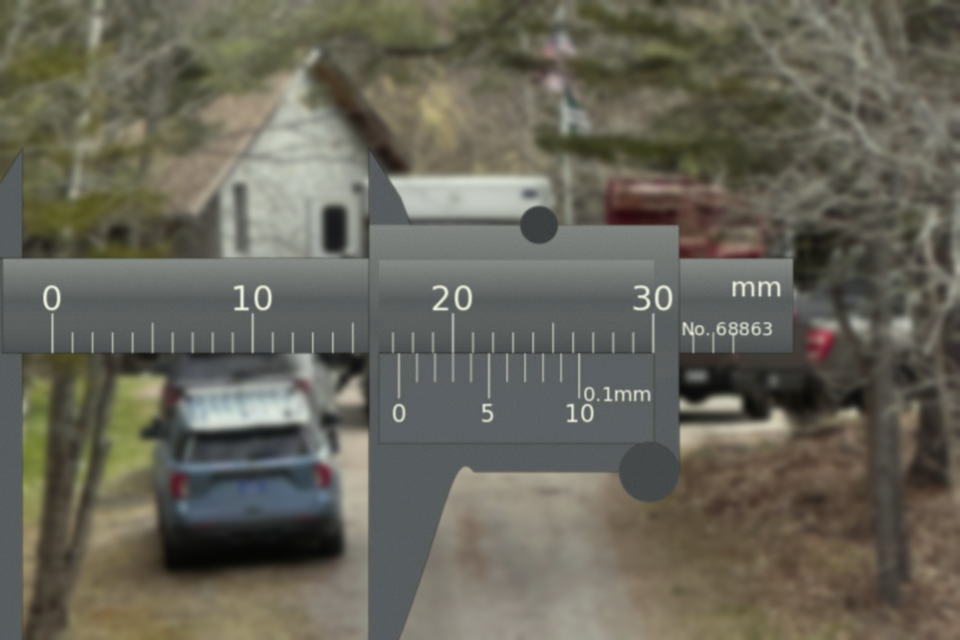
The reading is 17.3 mm
